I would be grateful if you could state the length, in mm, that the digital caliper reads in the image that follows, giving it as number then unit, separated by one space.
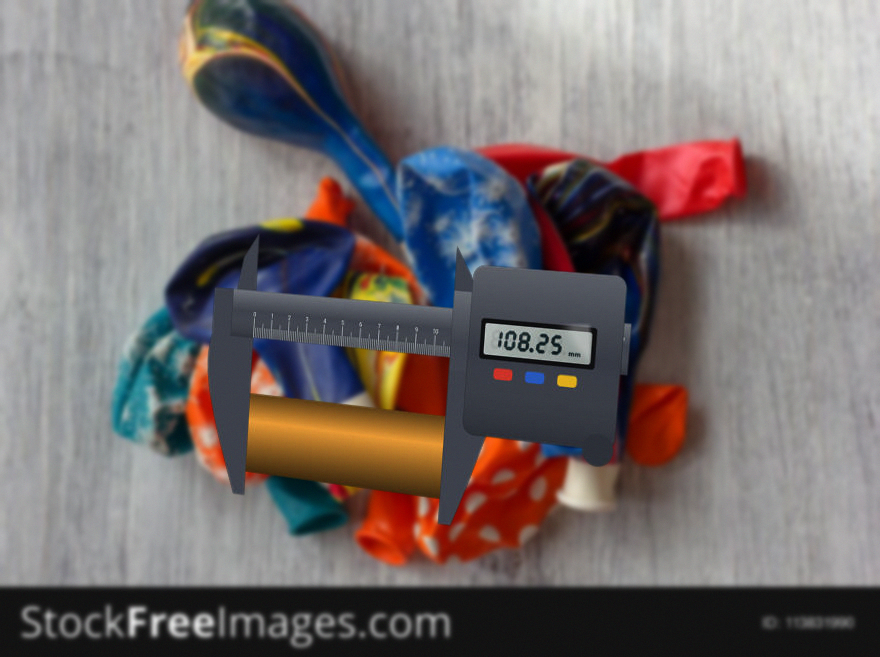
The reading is 108.25 mm
